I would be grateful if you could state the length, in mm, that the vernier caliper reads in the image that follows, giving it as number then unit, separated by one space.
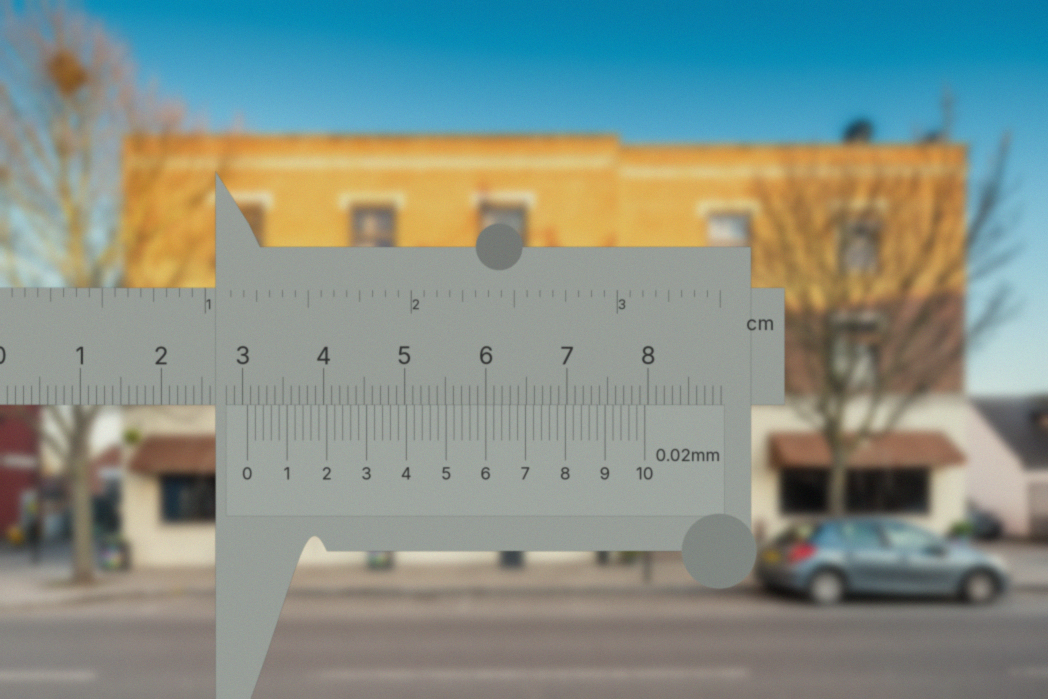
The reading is 30.6 mm
